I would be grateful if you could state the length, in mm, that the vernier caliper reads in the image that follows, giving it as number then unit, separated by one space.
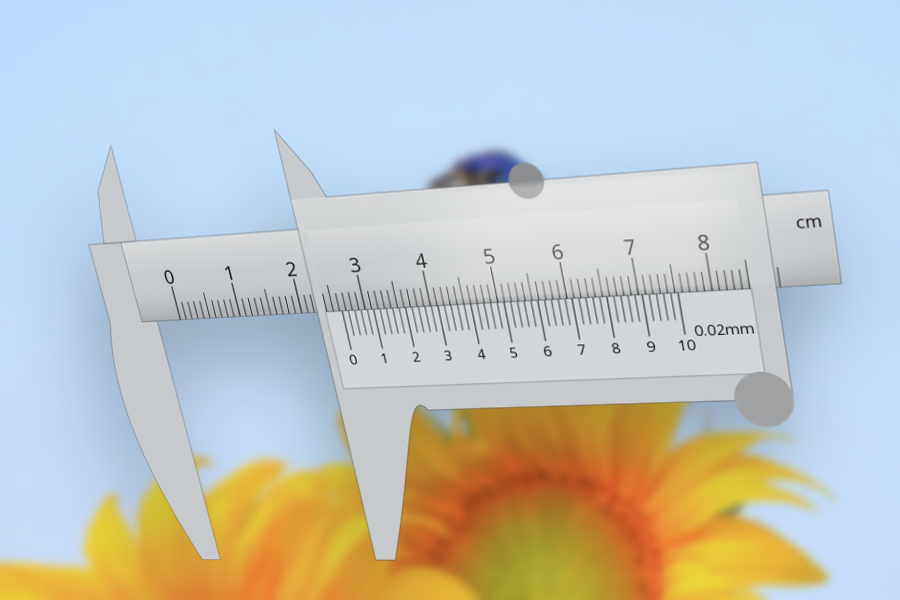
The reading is 26.4 mm
